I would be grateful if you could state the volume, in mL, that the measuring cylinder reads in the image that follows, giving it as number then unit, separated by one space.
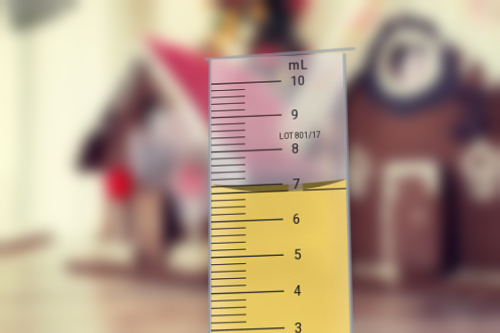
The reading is 6.8 mL
